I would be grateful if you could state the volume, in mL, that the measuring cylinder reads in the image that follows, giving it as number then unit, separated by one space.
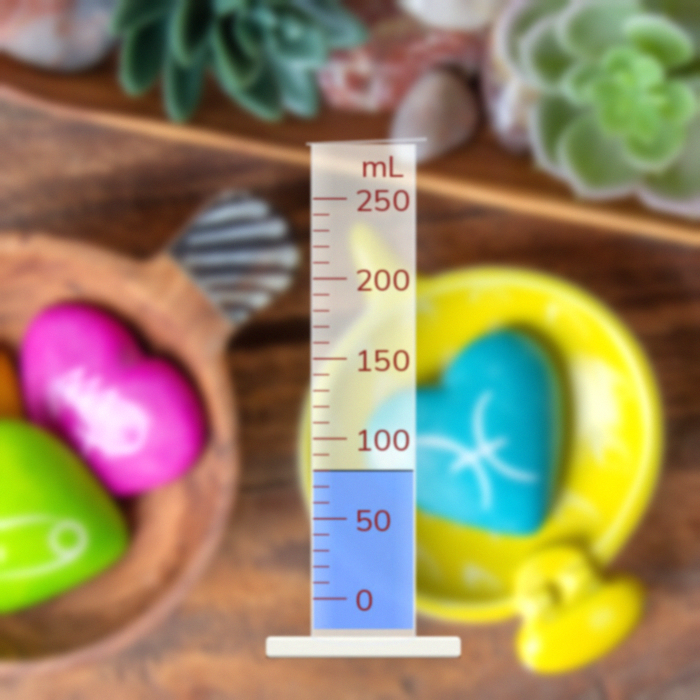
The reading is 80 mL
